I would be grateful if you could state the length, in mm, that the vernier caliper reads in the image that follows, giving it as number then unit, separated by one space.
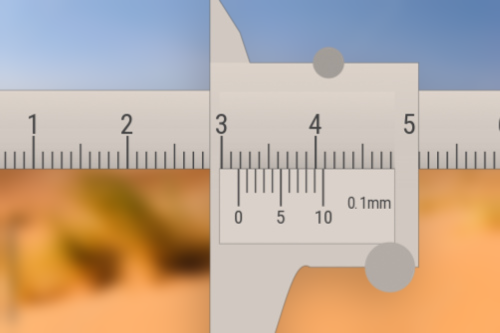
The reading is 31.8 mm
